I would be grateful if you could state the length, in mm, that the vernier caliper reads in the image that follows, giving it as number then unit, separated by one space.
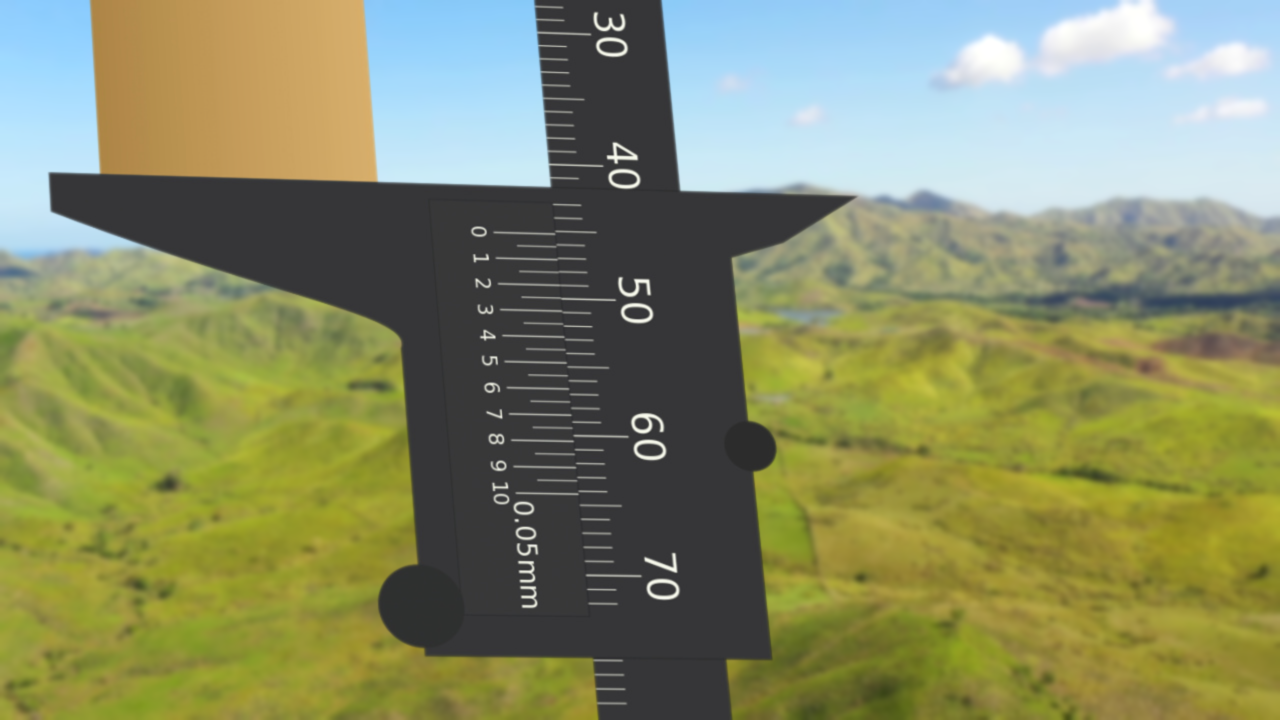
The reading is 45.2 mm
